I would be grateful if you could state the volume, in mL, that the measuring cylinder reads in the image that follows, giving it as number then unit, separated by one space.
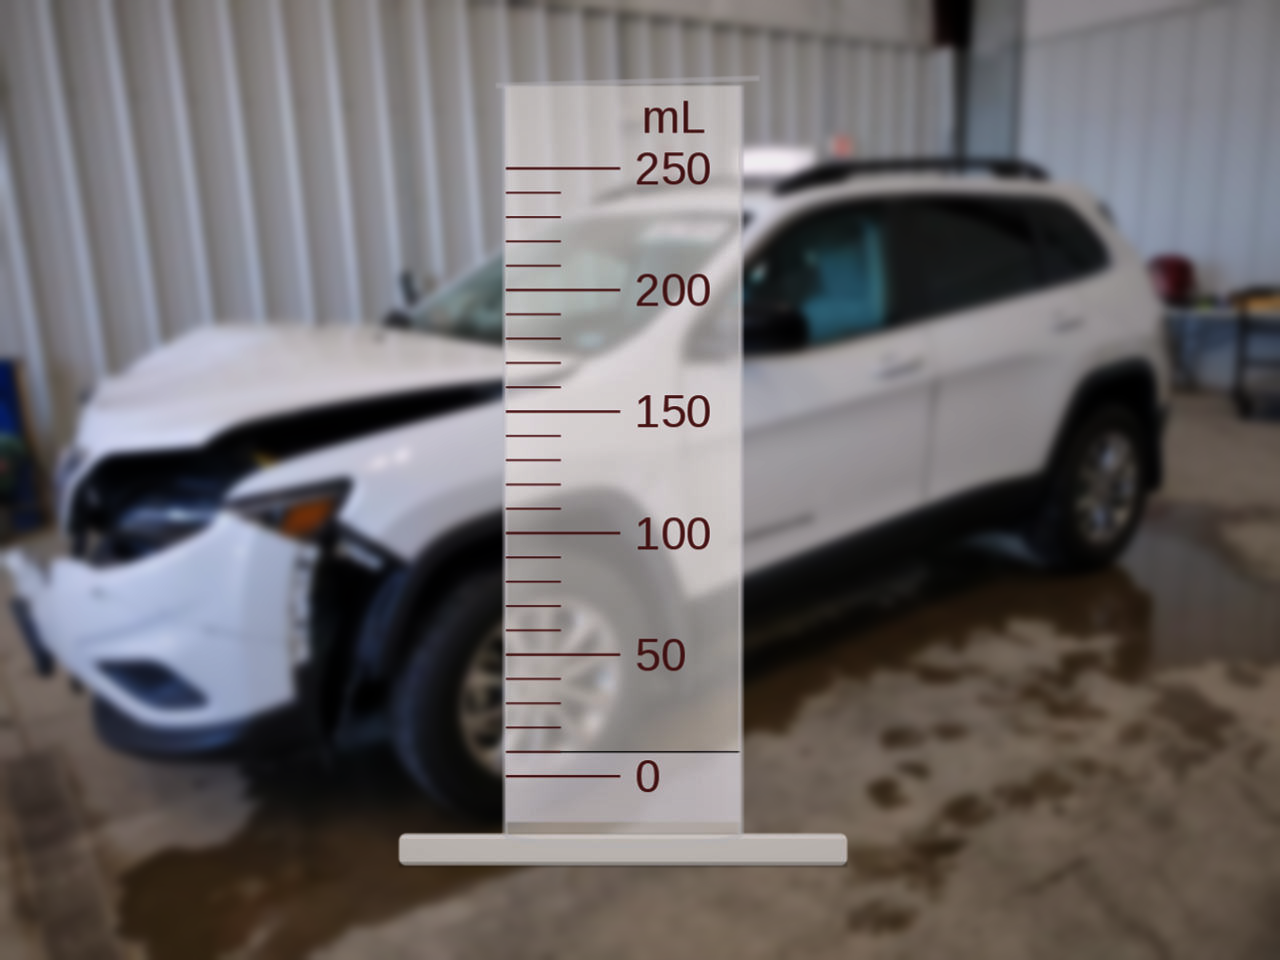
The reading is 10 mL
